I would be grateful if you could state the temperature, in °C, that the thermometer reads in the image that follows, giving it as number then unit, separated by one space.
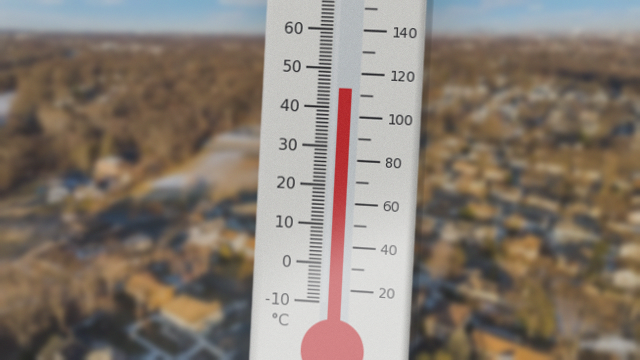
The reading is 45 °C
